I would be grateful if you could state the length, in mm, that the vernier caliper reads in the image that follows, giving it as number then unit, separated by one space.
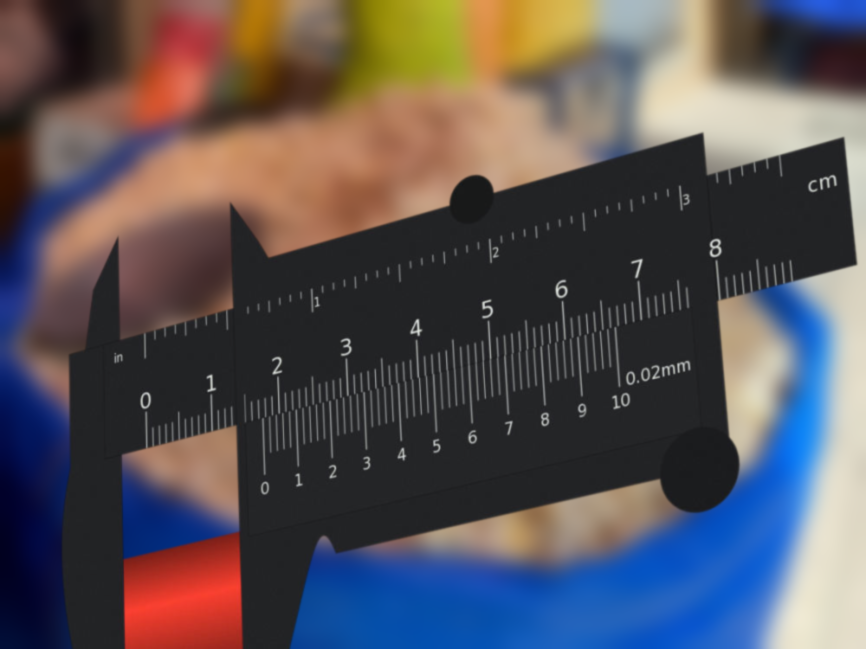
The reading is 17.6 mm
